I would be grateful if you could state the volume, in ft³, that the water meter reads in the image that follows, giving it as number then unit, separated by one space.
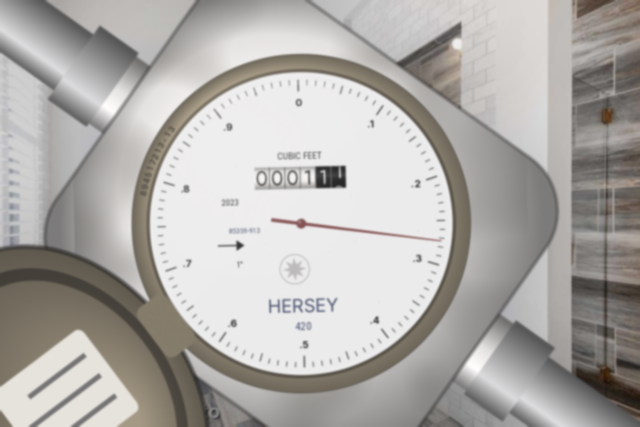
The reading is 111.27 ft³
